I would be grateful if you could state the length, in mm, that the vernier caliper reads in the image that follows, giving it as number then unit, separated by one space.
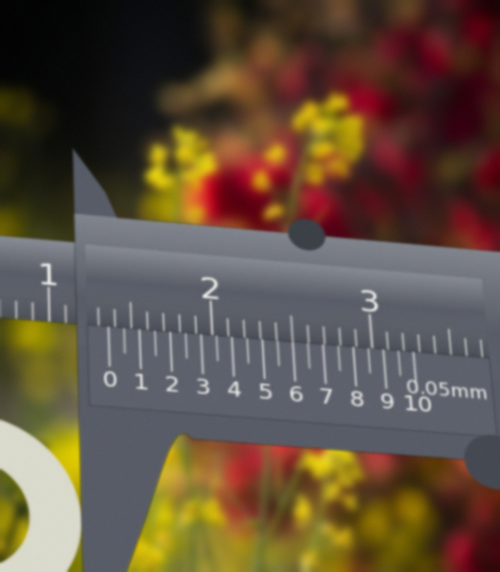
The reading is 13.6 mm
